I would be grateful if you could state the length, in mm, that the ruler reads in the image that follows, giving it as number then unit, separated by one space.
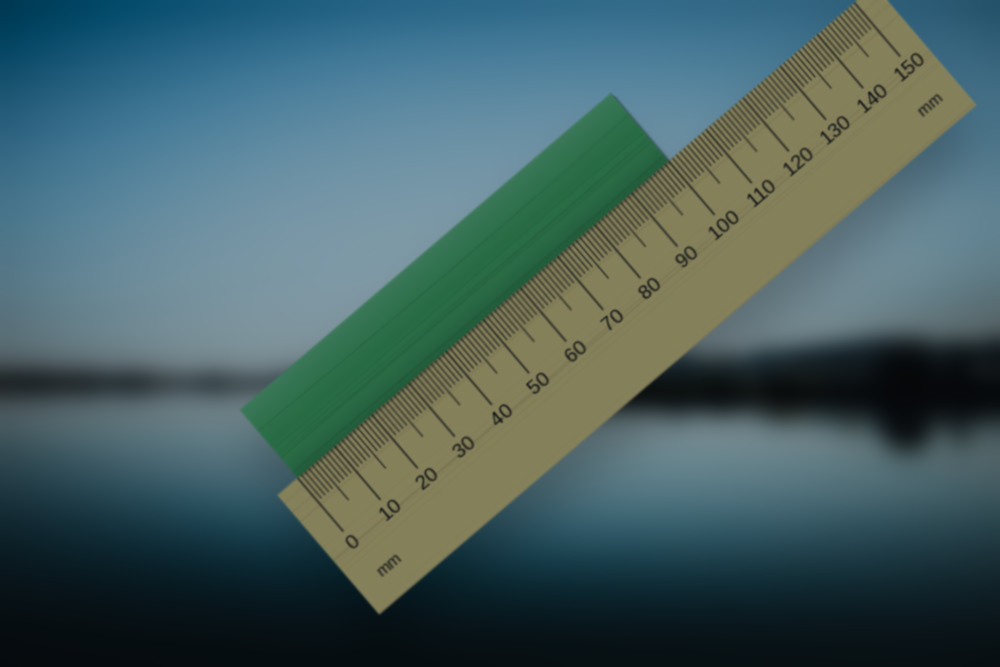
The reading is 100 mm
